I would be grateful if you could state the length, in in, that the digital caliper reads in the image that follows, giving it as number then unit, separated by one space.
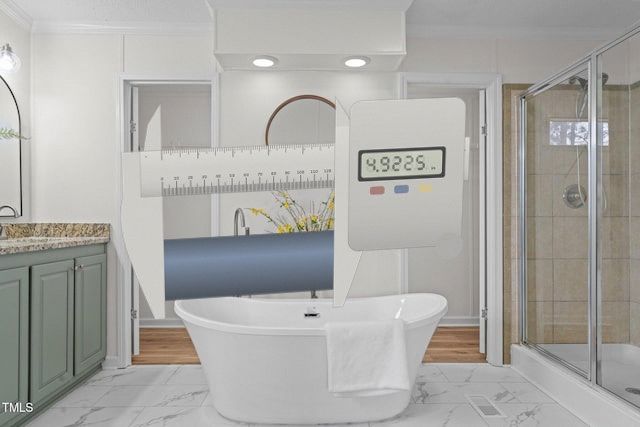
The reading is 4.9225 in
